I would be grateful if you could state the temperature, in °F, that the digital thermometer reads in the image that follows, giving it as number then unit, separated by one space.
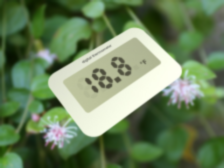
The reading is 18.8 °F
